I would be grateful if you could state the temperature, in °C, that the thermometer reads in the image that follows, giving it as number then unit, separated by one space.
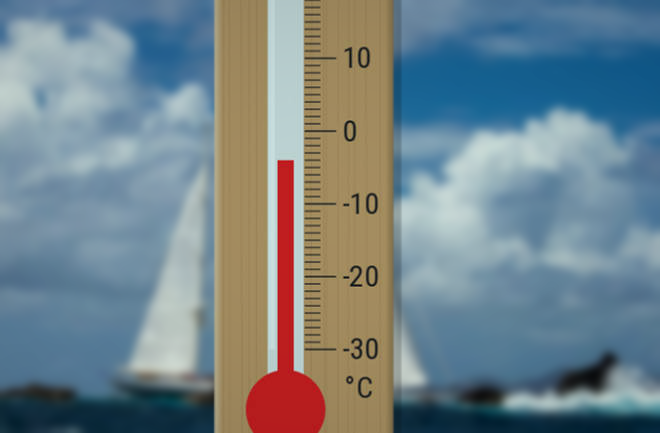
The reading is -4 °C
